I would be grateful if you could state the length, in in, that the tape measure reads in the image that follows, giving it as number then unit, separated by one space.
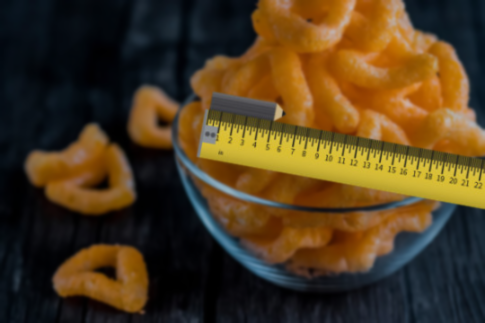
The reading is 6 in
